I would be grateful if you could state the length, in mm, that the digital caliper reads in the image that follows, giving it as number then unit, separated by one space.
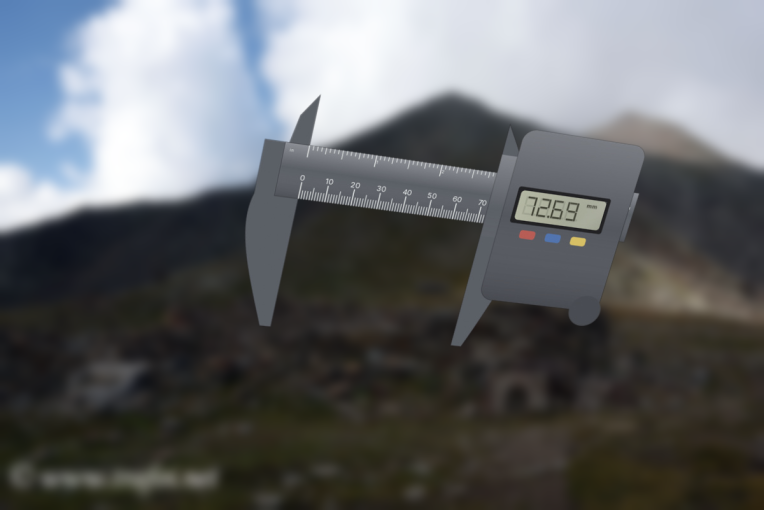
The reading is 72.69 mm
